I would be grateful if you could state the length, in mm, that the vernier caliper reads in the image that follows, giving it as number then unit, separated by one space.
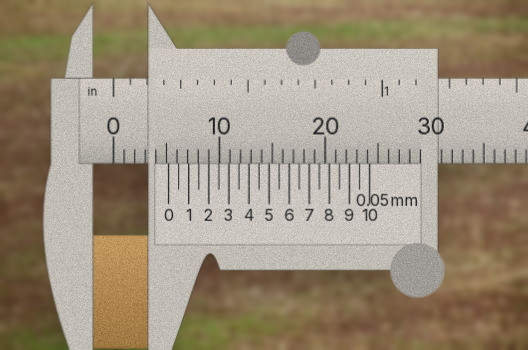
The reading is 5.2 mm
